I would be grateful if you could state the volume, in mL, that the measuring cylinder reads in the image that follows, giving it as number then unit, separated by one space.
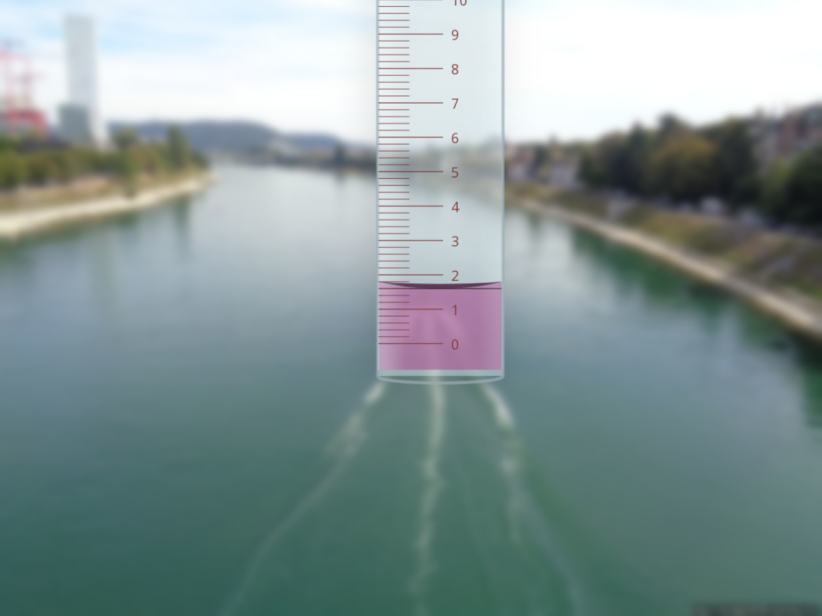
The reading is 1.6 mL
